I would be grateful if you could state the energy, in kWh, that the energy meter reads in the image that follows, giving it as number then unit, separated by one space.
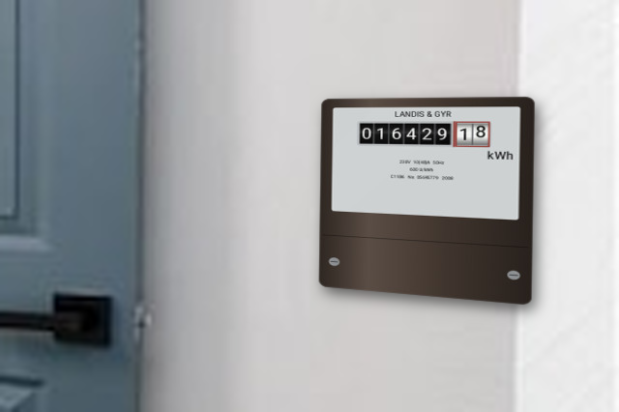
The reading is 16429.18 kWh
